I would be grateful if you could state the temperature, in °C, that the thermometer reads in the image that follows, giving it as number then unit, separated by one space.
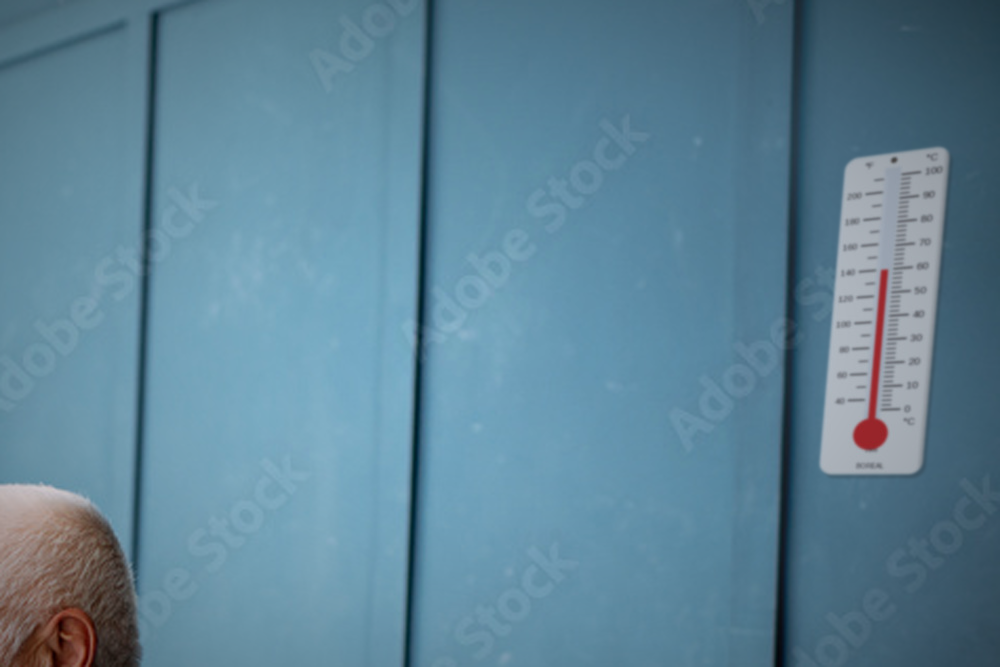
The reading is 60 °C
